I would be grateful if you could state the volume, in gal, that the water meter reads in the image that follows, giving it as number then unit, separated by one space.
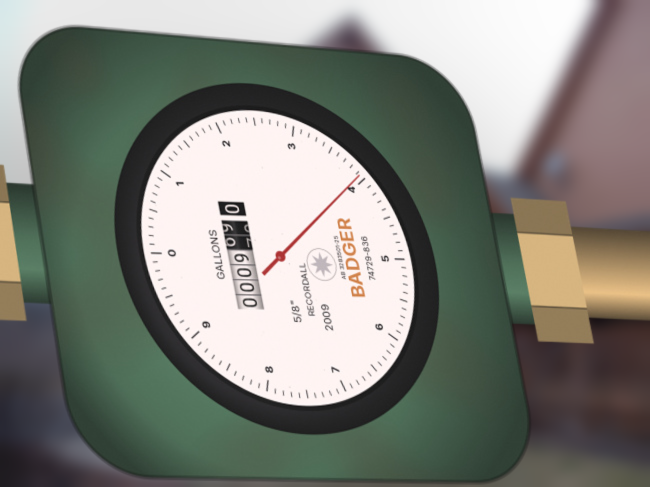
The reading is 9693.9 gal
